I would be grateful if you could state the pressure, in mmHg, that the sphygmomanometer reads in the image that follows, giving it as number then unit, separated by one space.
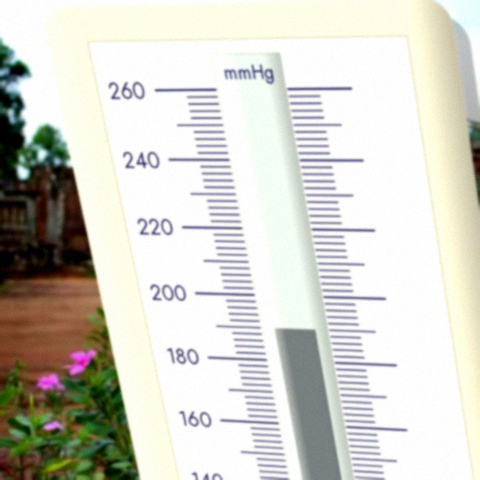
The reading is 190 mmHg
